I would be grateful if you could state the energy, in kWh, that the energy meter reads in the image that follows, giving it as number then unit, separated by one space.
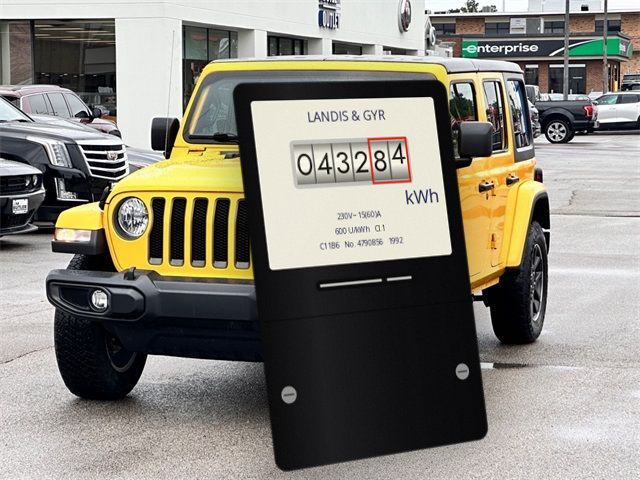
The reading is 432.84 kWh
